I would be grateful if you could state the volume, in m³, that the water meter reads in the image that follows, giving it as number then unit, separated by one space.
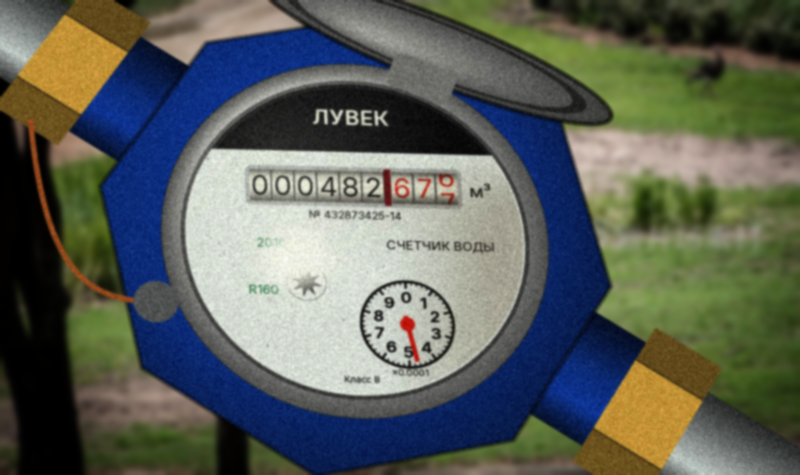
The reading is 482.6764 m³
